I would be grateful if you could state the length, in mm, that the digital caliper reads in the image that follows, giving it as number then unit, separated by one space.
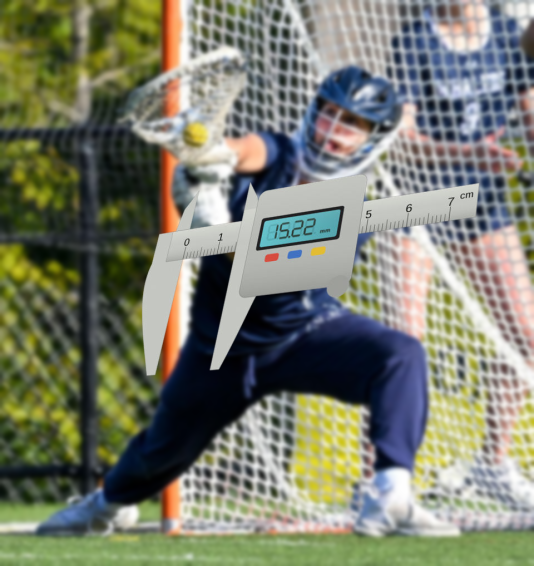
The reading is 15.22 mm
